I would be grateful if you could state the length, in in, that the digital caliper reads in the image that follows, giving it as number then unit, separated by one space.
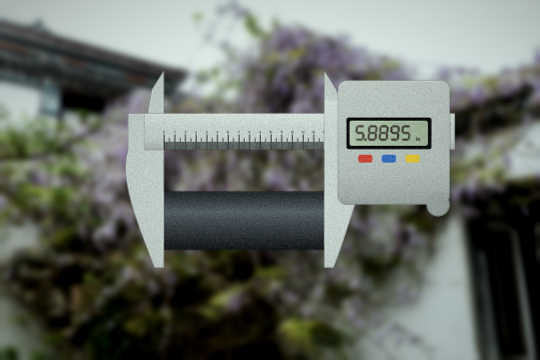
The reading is 5.8895 in
